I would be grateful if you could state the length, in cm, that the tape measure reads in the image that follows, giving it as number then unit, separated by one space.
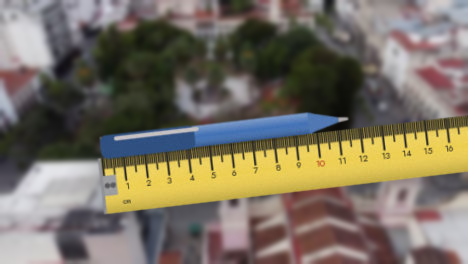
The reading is 11.5 cm
